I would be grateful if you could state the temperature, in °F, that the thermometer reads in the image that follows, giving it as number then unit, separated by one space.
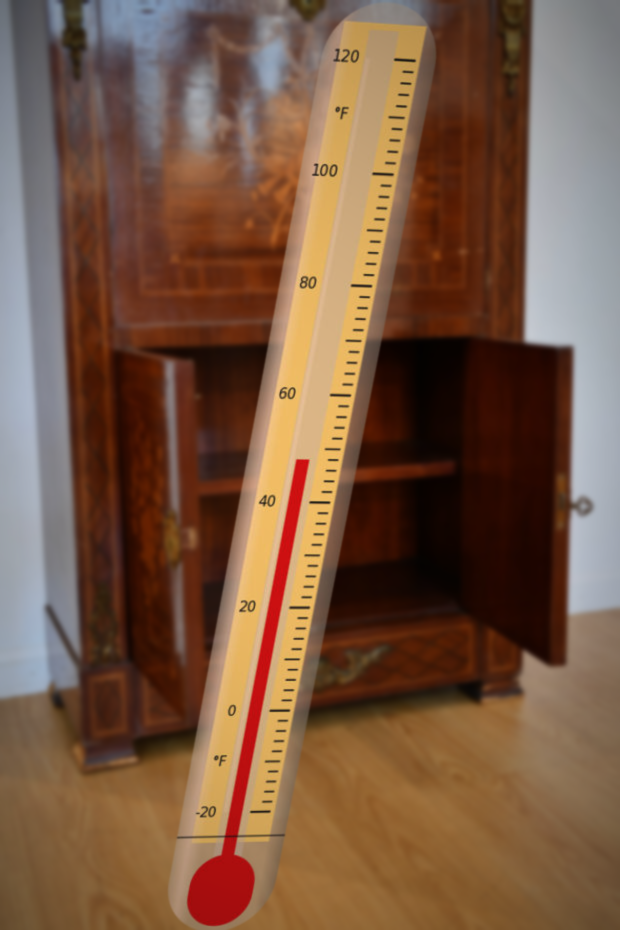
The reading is 48 °F
